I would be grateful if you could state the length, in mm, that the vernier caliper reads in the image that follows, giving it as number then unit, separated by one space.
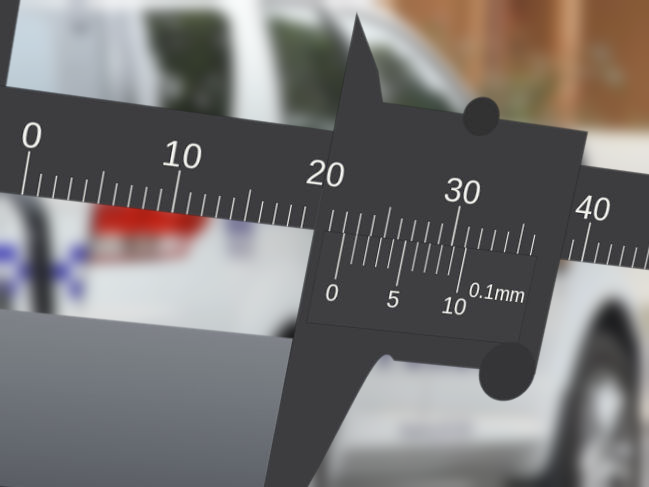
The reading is 22.1 mm
